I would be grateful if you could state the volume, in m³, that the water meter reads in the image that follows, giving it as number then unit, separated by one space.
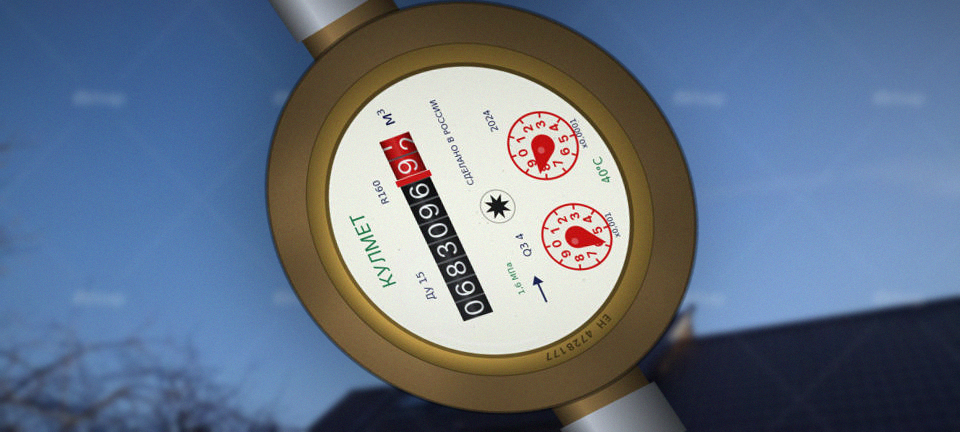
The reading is 683096.9158 m³
